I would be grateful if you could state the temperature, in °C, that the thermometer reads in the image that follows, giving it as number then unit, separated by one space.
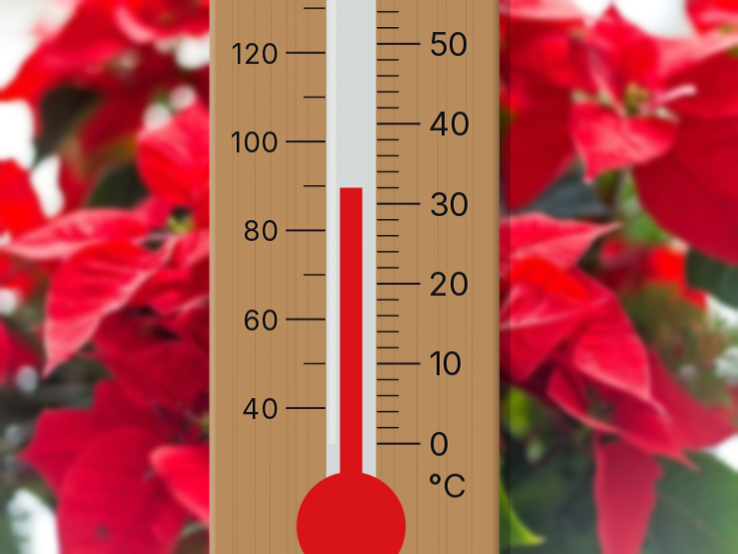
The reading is 32 °C
